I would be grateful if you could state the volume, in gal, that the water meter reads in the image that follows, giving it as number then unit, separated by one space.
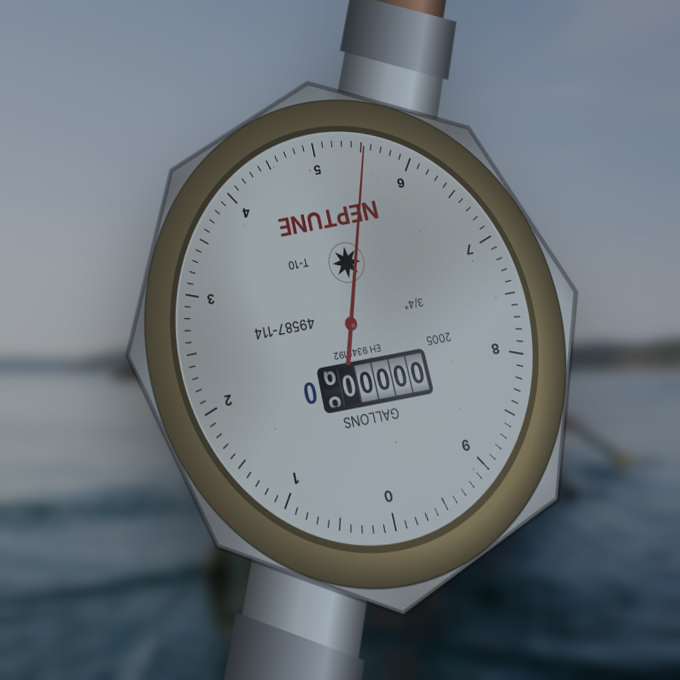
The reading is 85.5 gal
